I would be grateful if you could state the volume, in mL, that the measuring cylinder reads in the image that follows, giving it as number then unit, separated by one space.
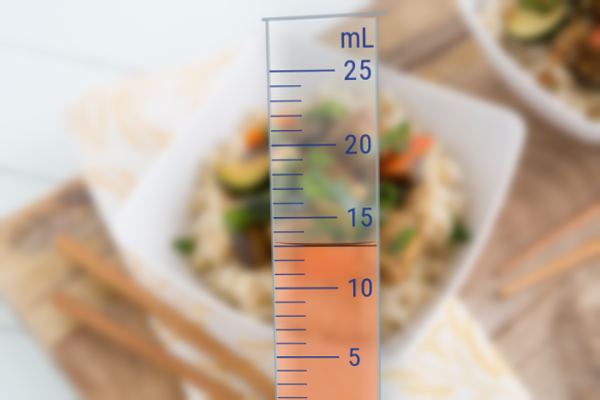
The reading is 13 mL
